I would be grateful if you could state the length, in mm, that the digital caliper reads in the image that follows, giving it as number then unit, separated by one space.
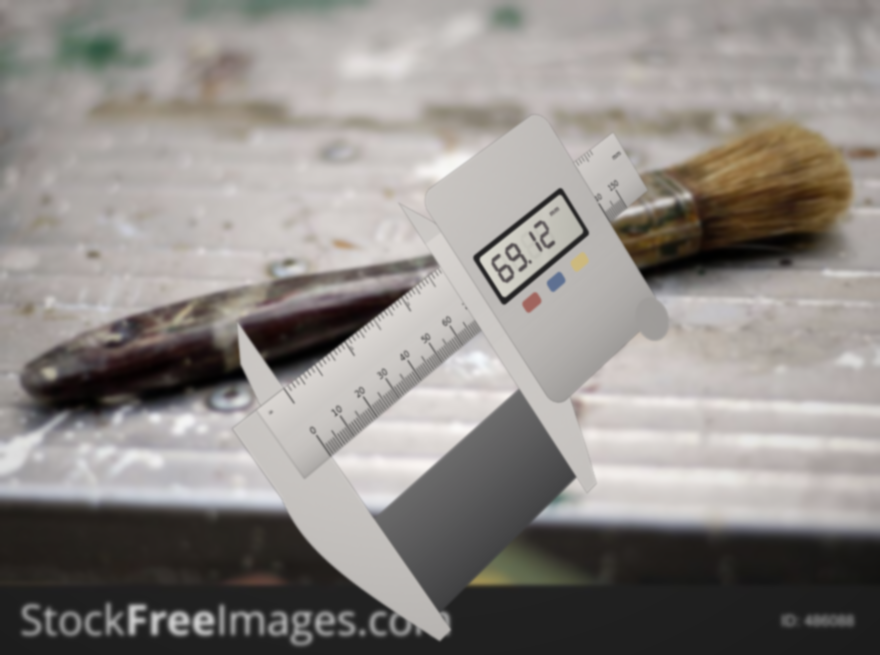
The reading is 69.12 mm
